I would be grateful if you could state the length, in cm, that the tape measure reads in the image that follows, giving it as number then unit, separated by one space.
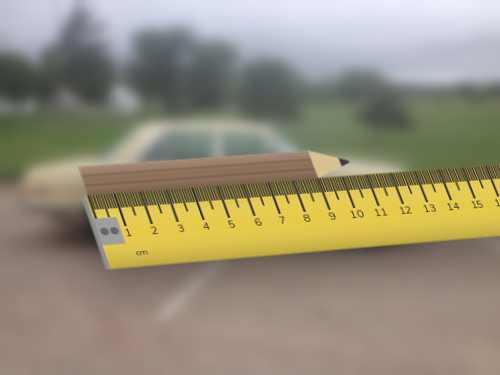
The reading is 10.5 cm
